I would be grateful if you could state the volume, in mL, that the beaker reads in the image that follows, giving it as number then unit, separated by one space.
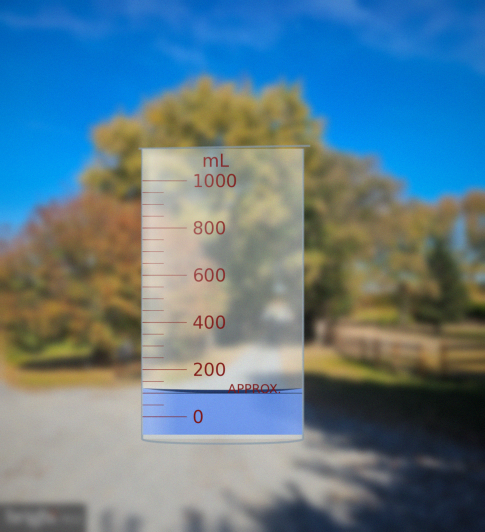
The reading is 100 mL
